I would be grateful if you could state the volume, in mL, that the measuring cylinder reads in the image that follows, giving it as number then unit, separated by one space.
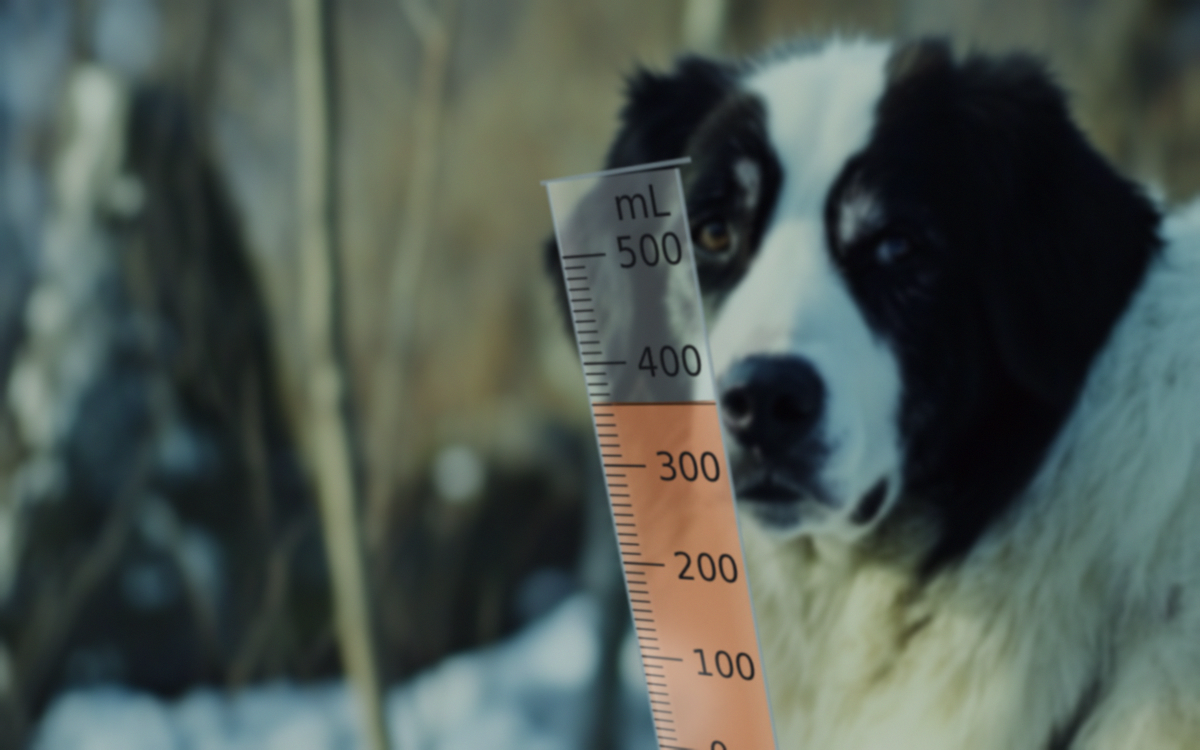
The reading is 360 mL
